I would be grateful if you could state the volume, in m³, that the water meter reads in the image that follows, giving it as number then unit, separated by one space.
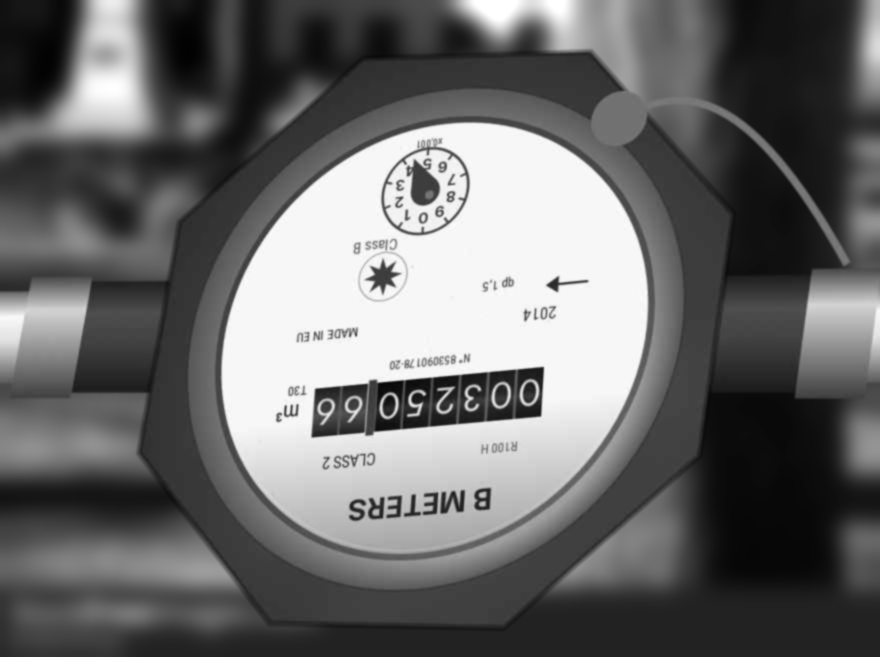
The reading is 3250.664 m³
